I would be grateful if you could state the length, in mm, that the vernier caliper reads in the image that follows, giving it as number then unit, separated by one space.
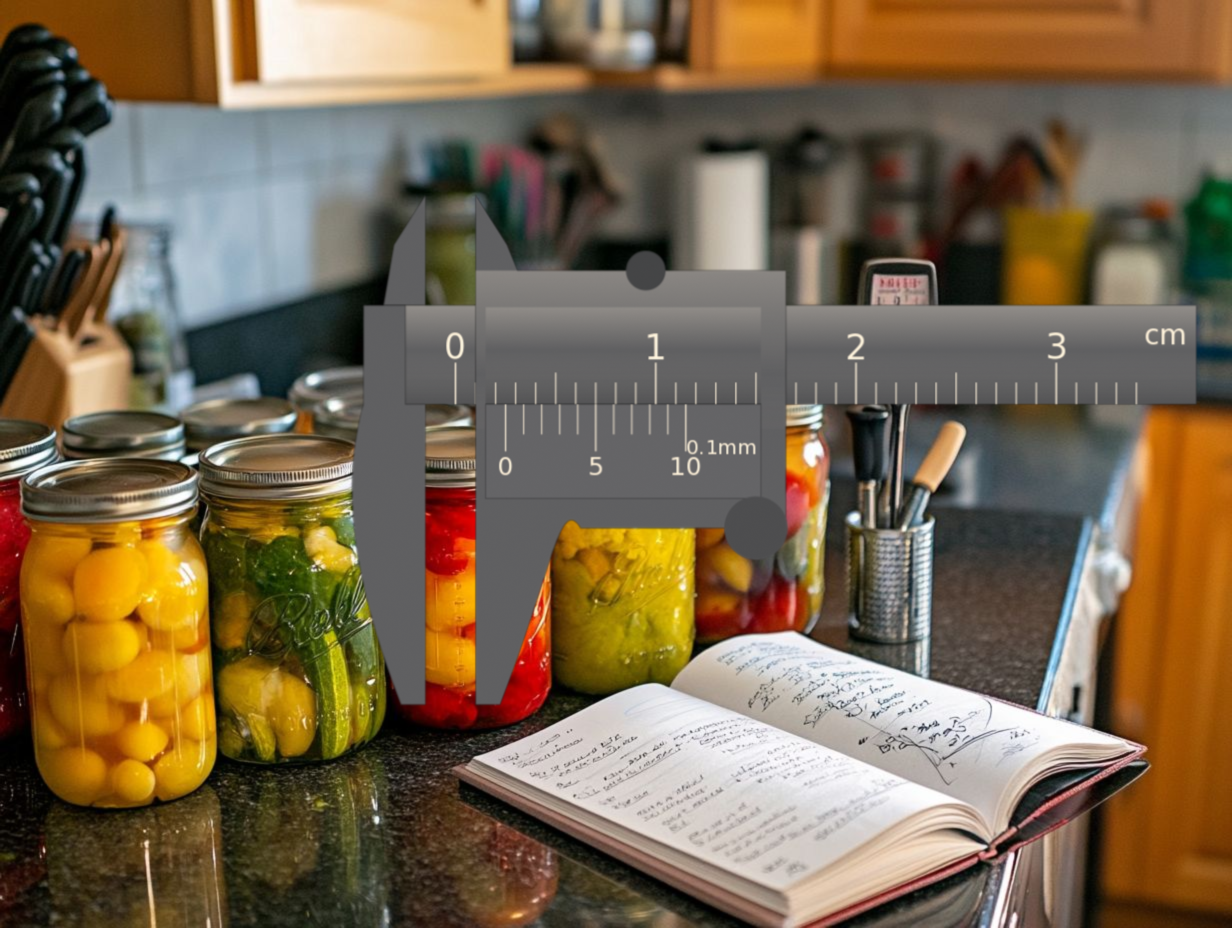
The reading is 2.5 mm
